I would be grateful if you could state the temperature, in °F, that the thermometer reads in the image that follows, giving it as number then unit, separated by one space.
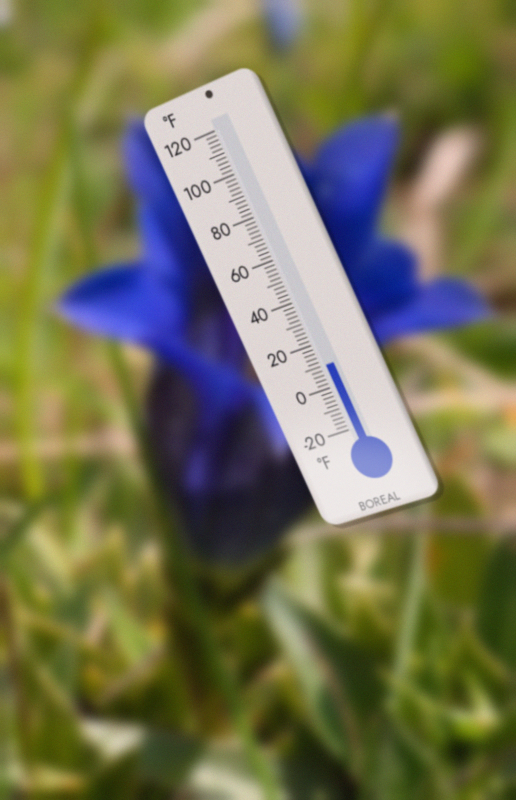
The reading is 10 °F
